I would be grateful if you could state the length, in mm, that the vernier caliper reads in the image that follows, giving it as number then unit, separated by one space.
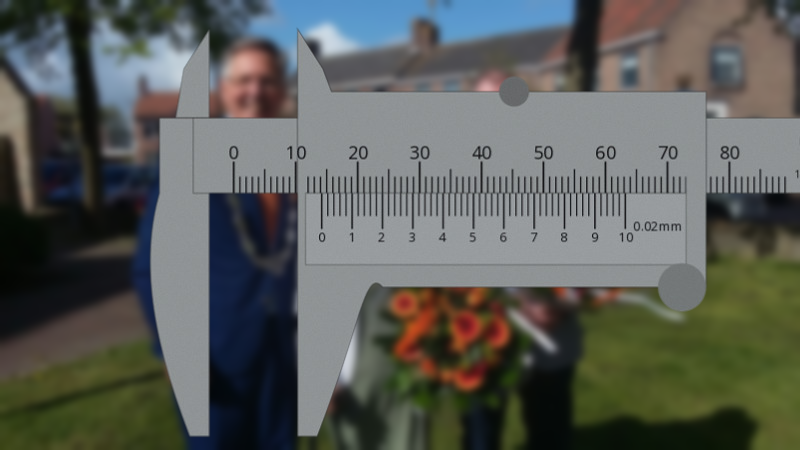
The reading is 14.2 mm
